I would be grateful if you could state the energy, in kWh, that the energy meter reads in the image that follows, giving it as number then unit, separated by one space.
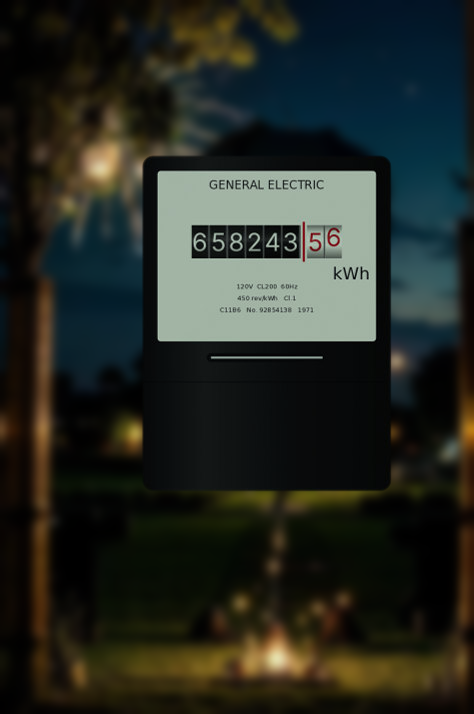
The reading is 658243.56 kWh
